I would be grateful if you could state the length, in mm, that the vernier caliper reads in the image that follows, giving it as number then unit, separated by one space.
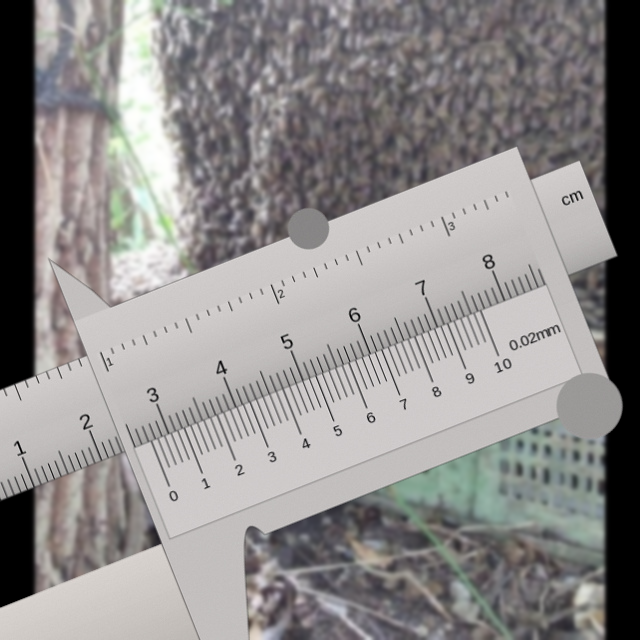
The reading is 27.4 mm
